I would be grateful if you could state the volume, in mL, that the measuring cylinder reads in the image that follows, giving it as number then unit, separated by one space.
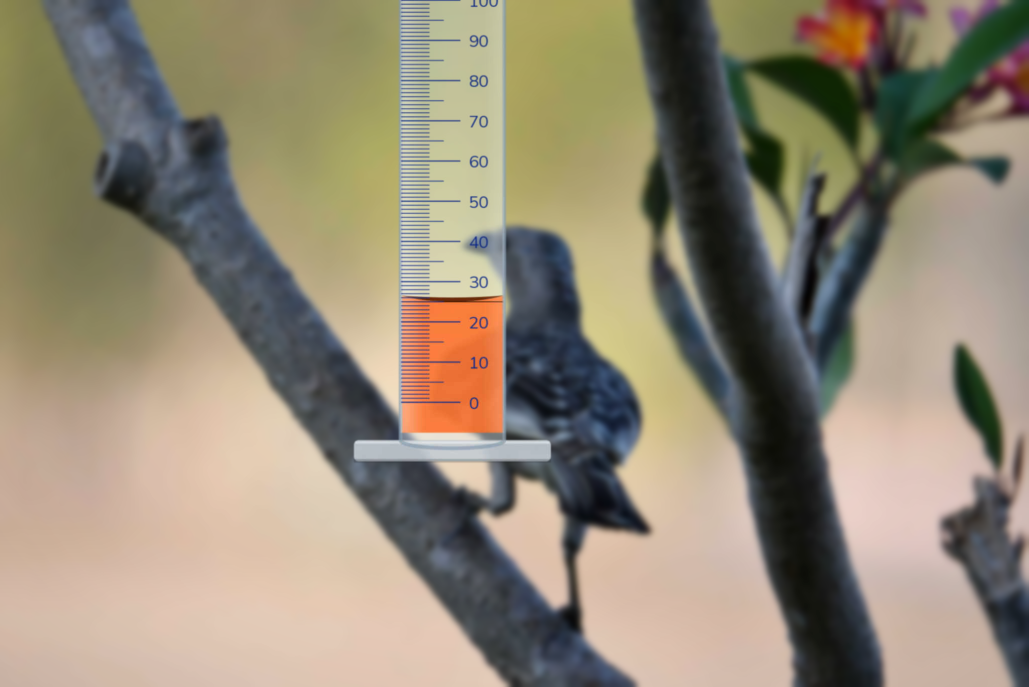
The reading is 25 mL
